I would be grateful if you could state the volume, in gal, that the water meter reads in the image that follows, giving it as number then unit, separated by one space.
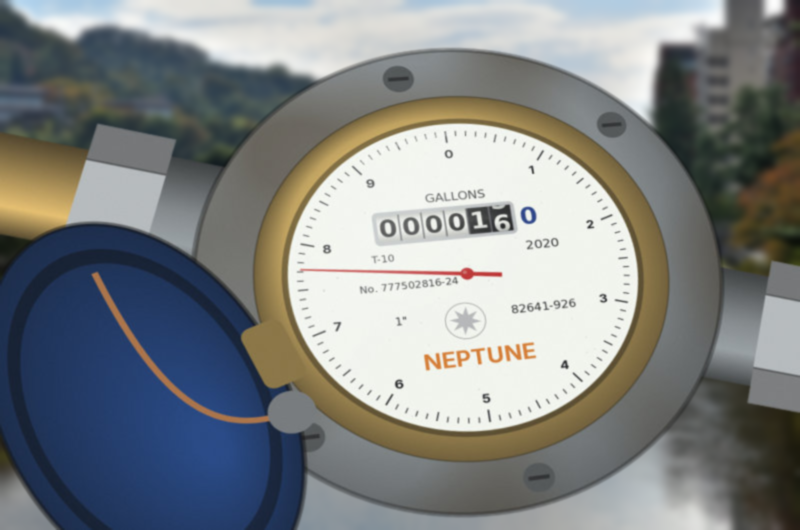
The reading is 157.7 gal
